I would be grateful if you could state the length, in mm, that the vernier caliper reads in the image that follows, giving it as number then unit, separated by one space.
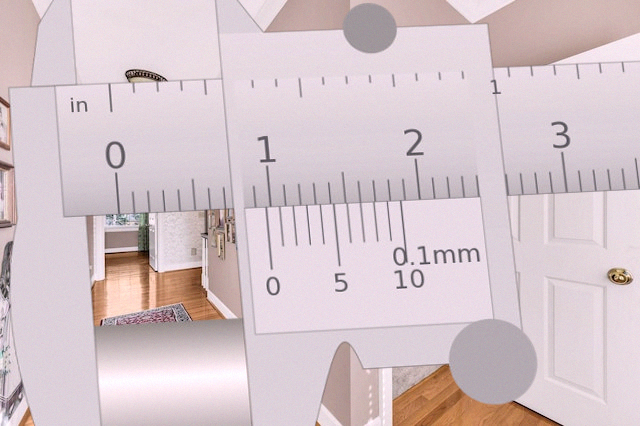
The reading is 9.7 mm
